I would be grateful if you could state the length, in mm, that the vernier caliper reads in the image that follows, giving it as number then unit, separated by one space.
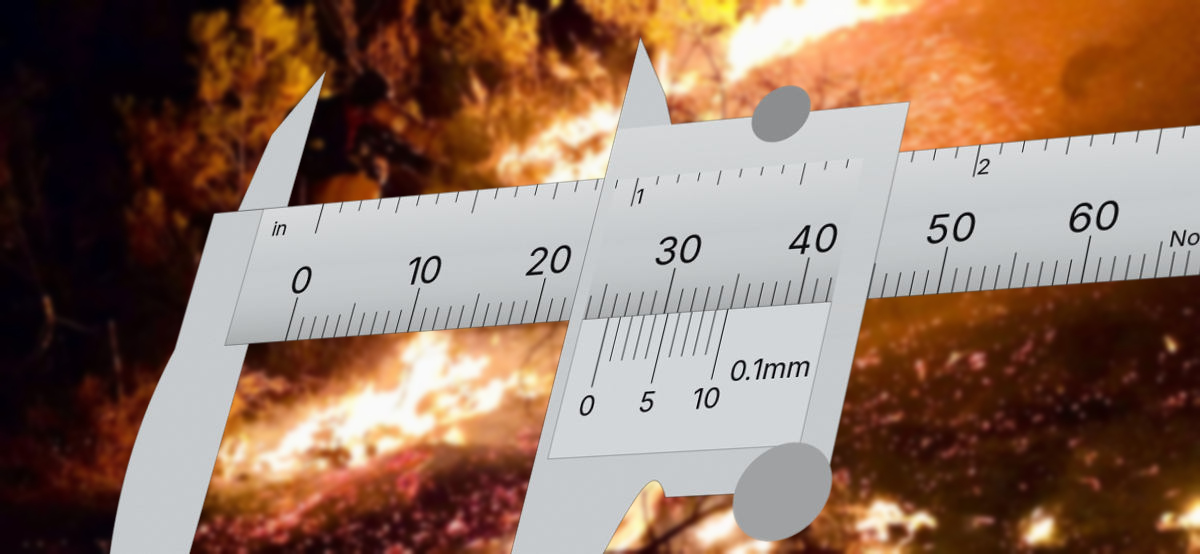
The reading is 25.8 mm
